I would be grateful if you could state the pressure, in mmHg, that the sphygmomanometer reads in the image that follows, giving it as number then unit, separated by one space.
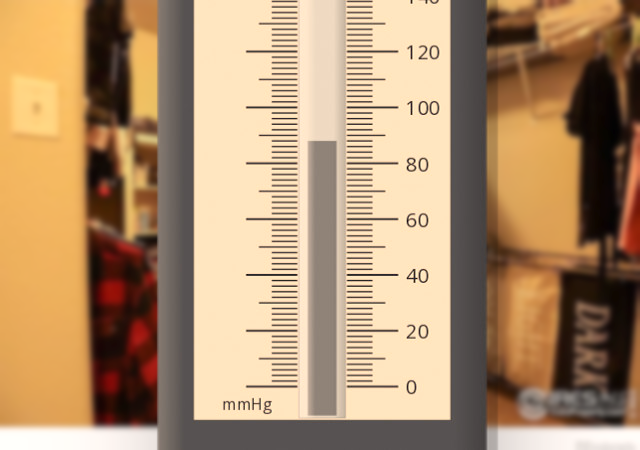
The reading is 88 mmHg
